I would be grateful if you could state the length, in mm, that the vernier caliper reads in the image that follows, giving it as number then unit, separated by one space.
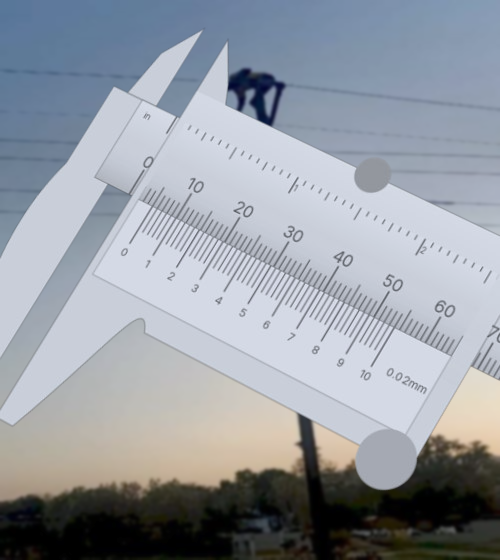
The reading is 5.0 mm
